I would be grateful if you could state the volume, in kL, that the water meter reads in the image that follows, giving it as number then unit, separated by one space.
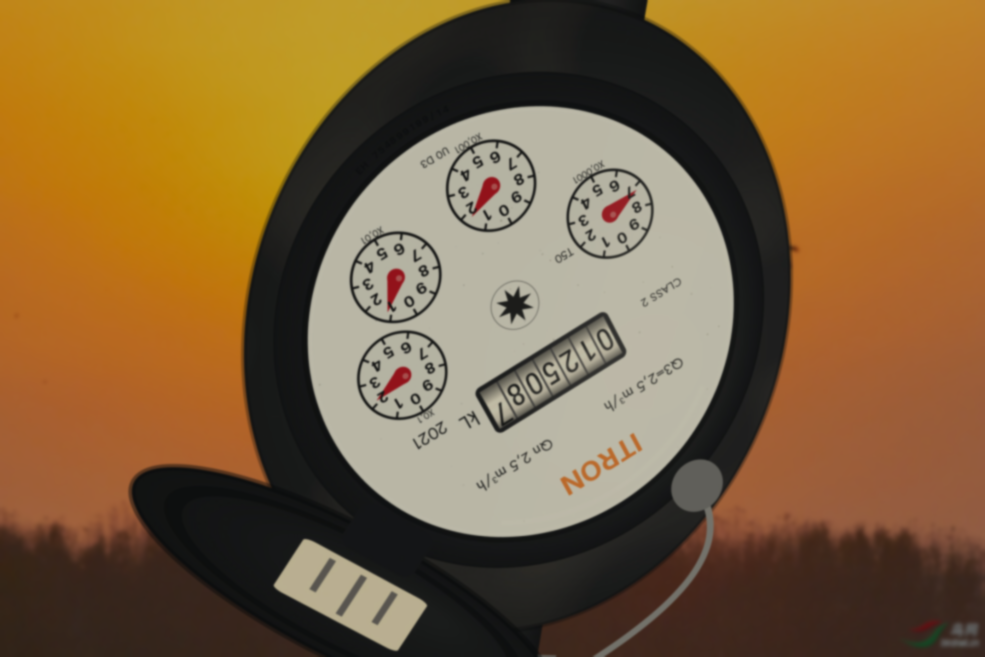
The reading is 125087.2117 kL
